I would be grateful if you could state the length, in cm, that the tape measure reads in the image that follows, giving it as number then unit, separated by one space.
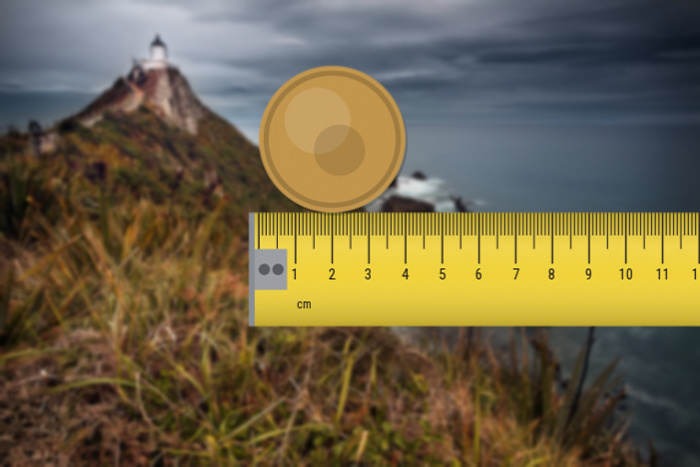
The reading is 4 cm
